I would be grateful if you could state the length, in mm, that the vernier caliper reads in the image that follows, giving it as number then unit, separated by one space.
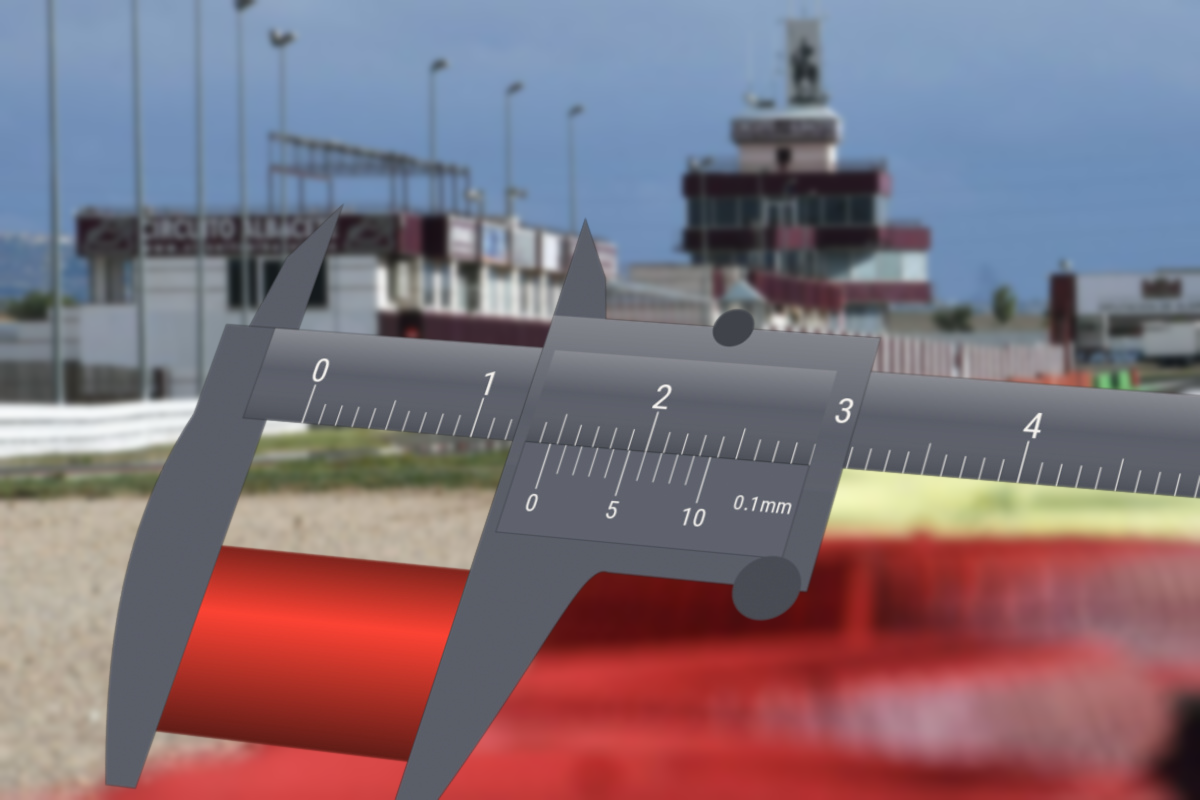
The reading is 14.6 mm
